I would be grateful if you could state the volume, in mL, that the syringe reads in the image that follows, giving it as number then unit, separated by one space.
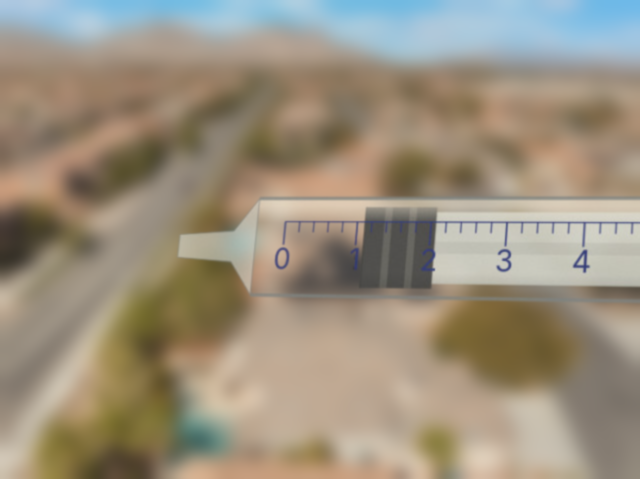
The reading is 1.1 mL
